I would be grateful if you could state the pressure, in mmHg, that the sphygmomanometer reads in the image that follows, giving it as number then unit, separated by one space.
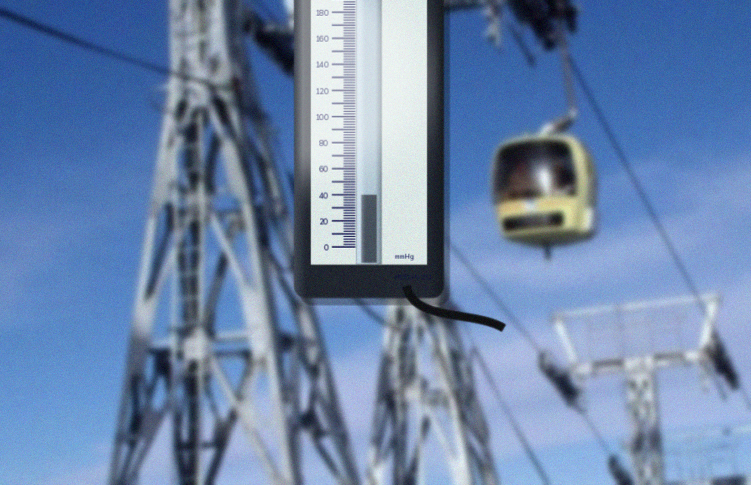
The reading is 40 mmHg
